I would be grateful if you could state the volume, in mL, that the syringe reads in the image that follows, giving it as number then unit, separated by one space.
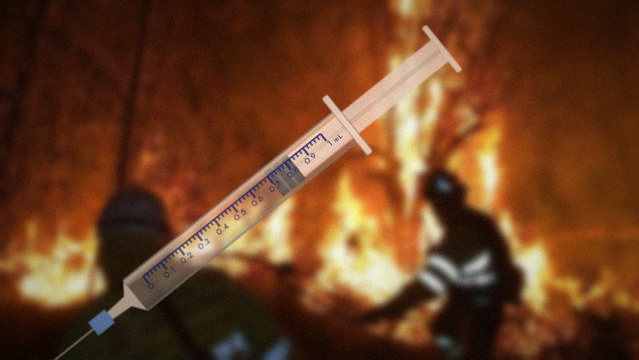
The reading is 0.7 mL
